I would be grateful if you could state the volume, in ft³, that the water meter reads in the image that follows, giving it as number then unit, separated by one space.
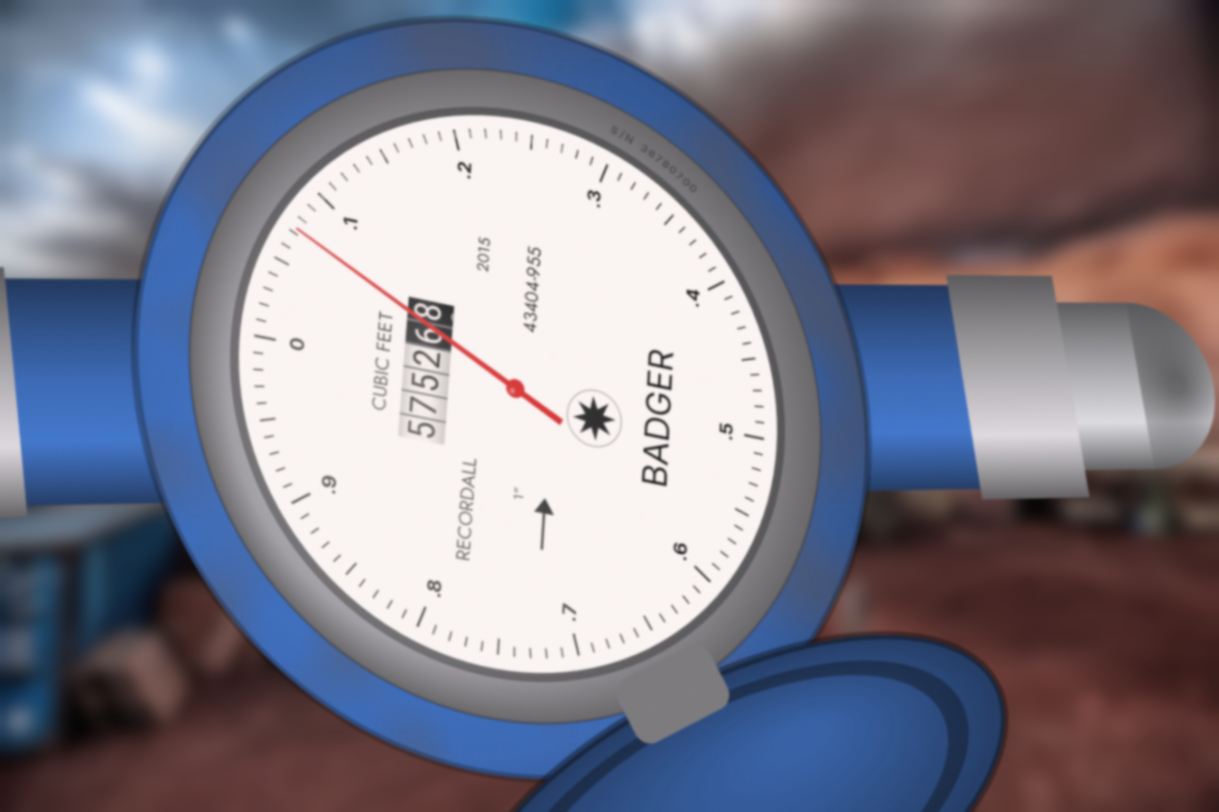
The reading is 575268.07 ft³
